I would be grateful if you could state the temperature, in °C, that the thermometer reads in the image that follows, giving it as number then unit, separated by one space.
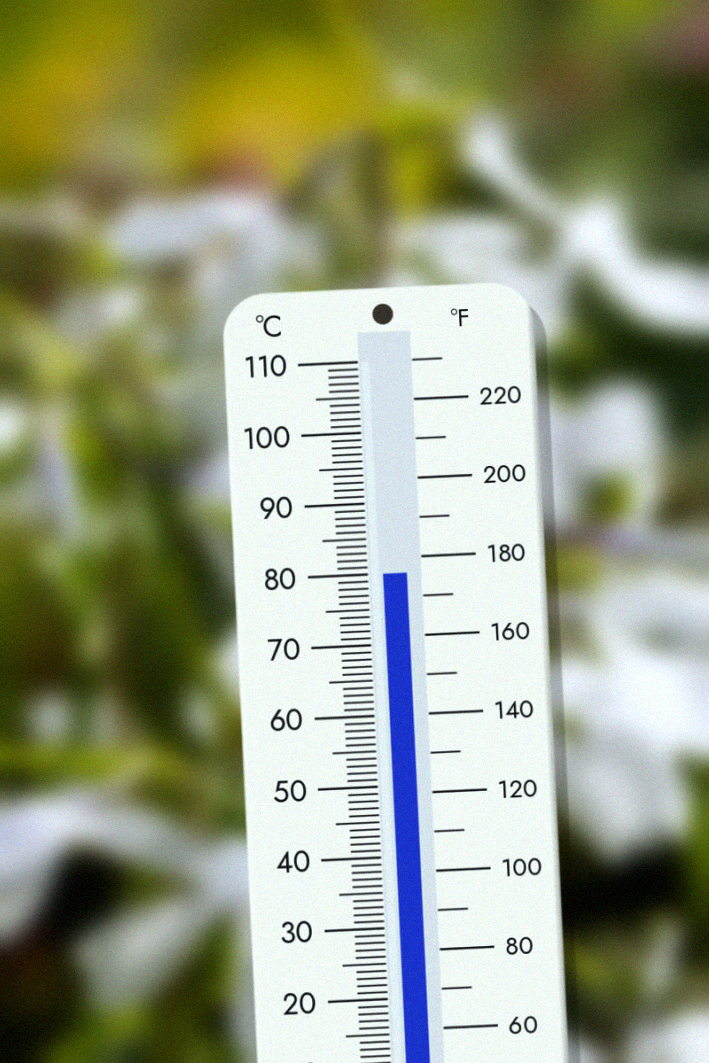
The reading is 80 °C
